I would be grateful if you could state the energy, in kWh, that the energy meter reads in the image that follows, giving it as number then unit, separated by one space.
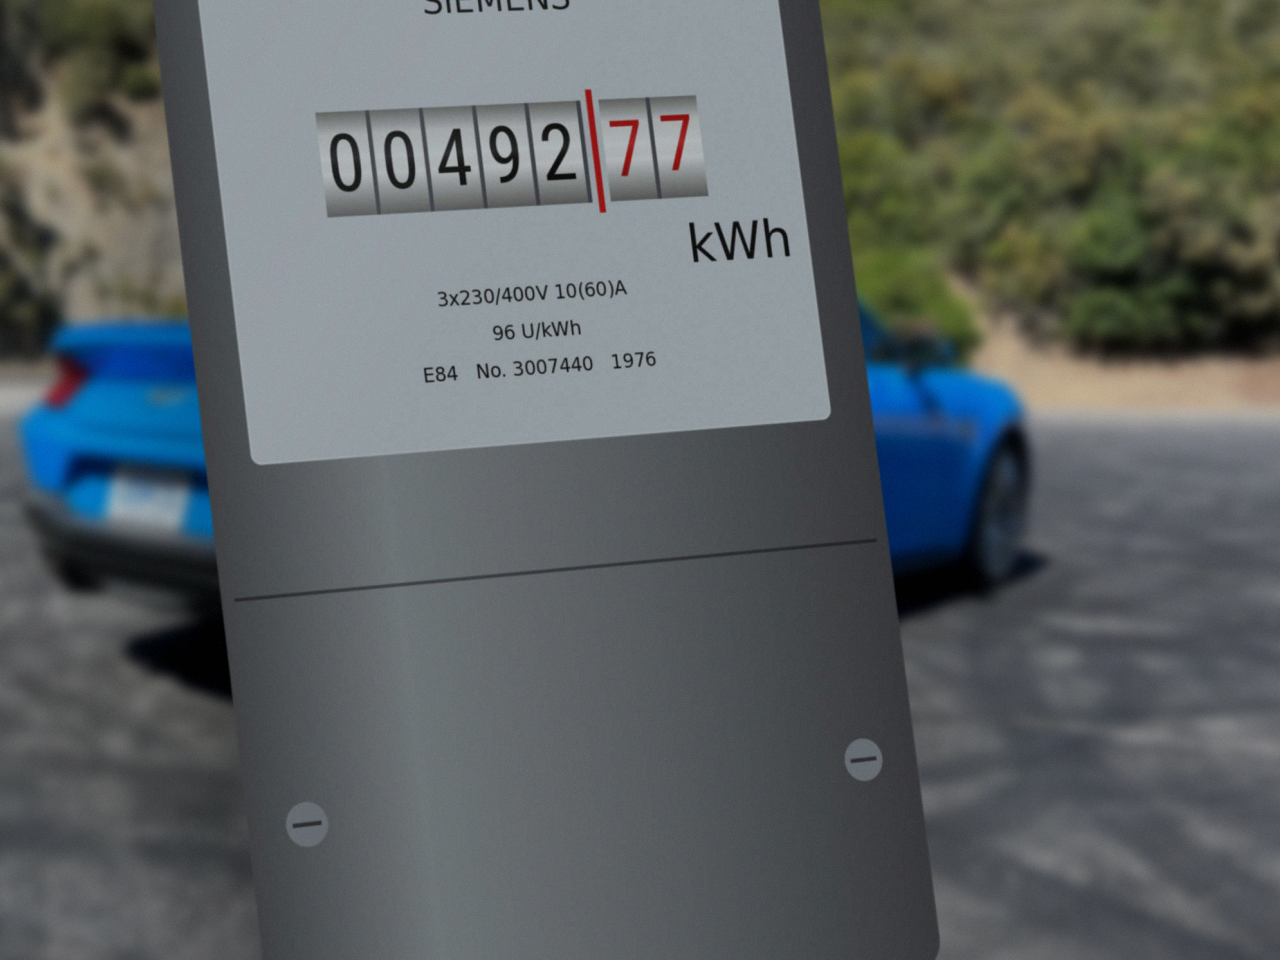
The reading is 492.77 kWh
